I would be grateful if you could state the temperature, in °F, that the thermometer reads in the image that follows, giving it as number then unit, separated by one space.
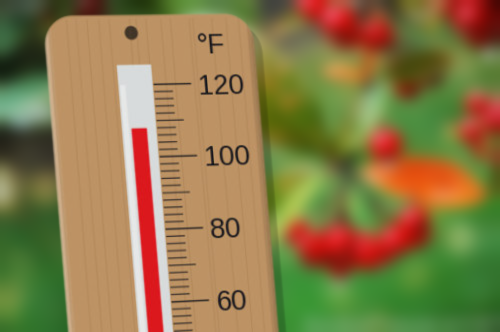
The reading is 108 °F
